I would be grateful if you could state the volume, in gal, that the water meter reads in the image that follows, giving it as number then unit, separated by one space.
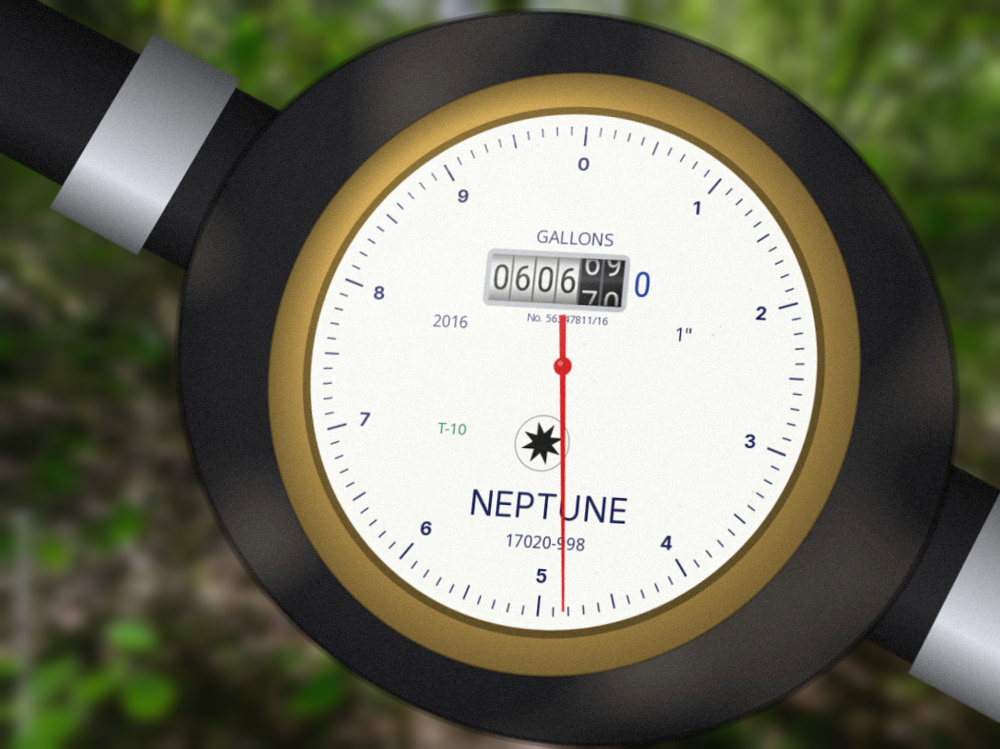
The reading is 606694.8 gal
